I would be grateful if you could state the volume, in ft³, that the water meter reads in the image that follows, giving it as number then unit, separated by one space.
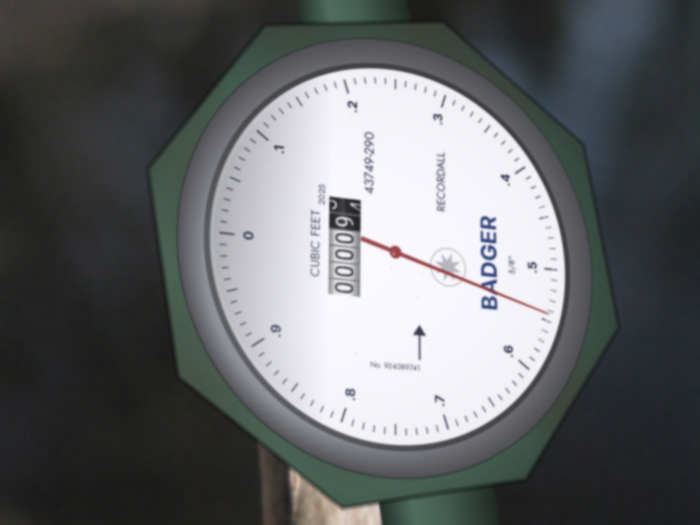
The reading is 93.54 ft³
